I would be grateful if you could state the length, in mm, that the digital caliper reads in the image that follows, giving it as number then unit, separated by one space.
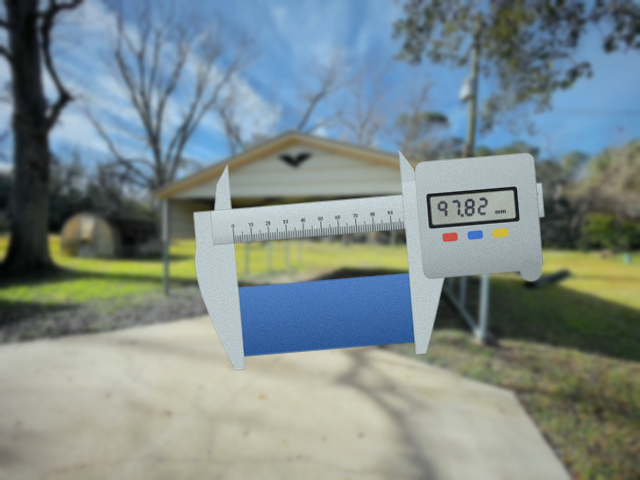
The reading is 97.82 mm
